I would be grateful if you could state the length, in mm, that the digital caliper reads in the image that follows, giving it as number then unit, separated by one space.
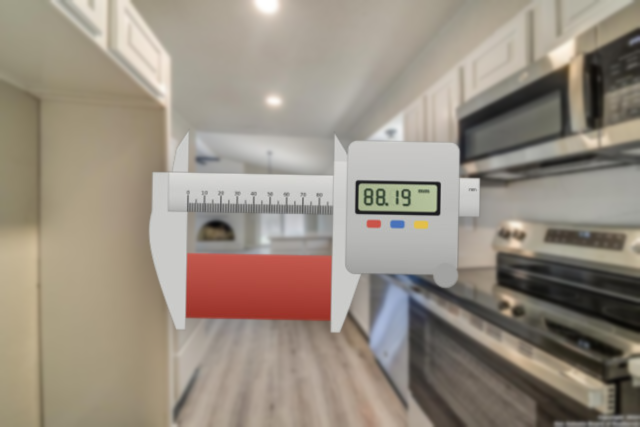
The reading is 88.19 mm
